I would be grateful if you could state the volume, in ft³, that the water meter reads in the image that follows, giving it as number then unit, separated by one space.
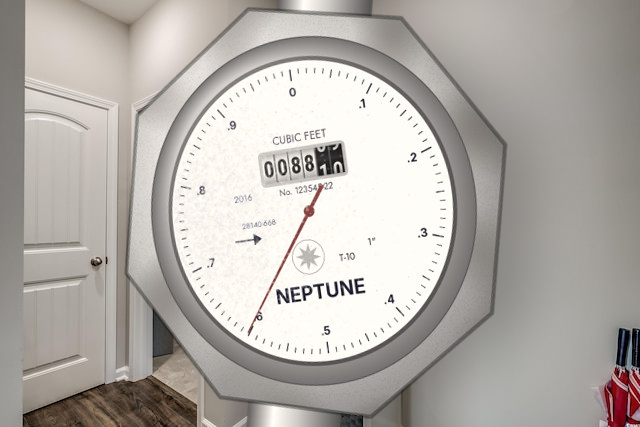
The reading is 8809.60 ft³
